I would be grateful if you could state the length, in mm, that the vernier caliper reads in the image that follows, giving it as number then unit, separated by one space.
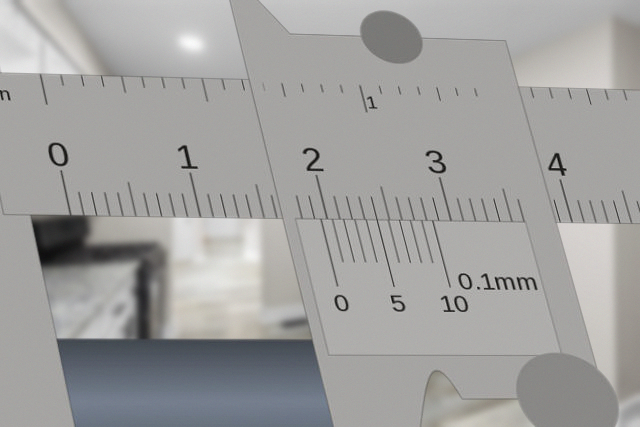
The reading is 19.5 mm
